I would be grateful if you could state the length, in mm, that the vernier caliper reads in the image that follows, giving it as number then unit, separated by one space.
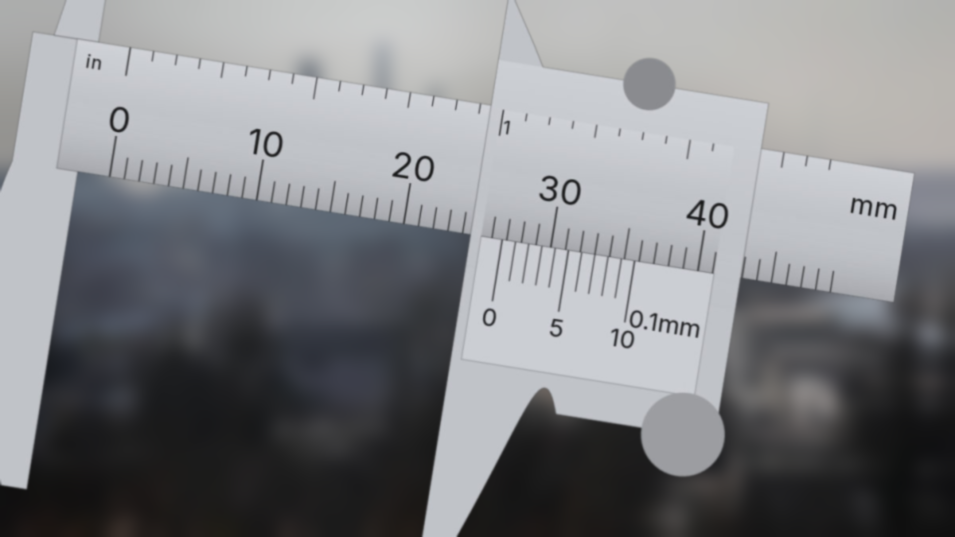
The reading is 26.7 mm
